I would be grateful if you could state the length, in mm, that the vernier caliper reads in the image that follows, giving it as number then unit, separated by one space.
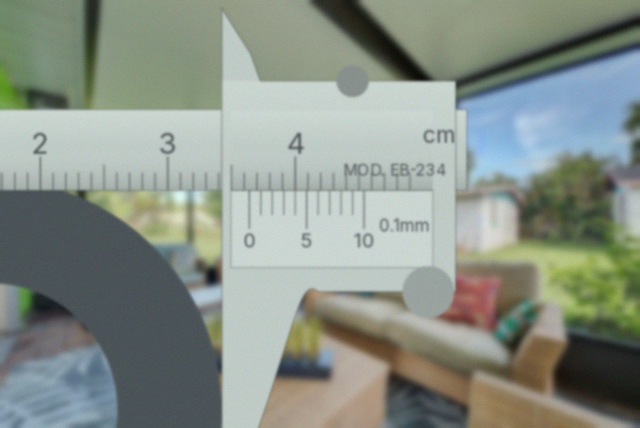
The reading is 36.4 mm
